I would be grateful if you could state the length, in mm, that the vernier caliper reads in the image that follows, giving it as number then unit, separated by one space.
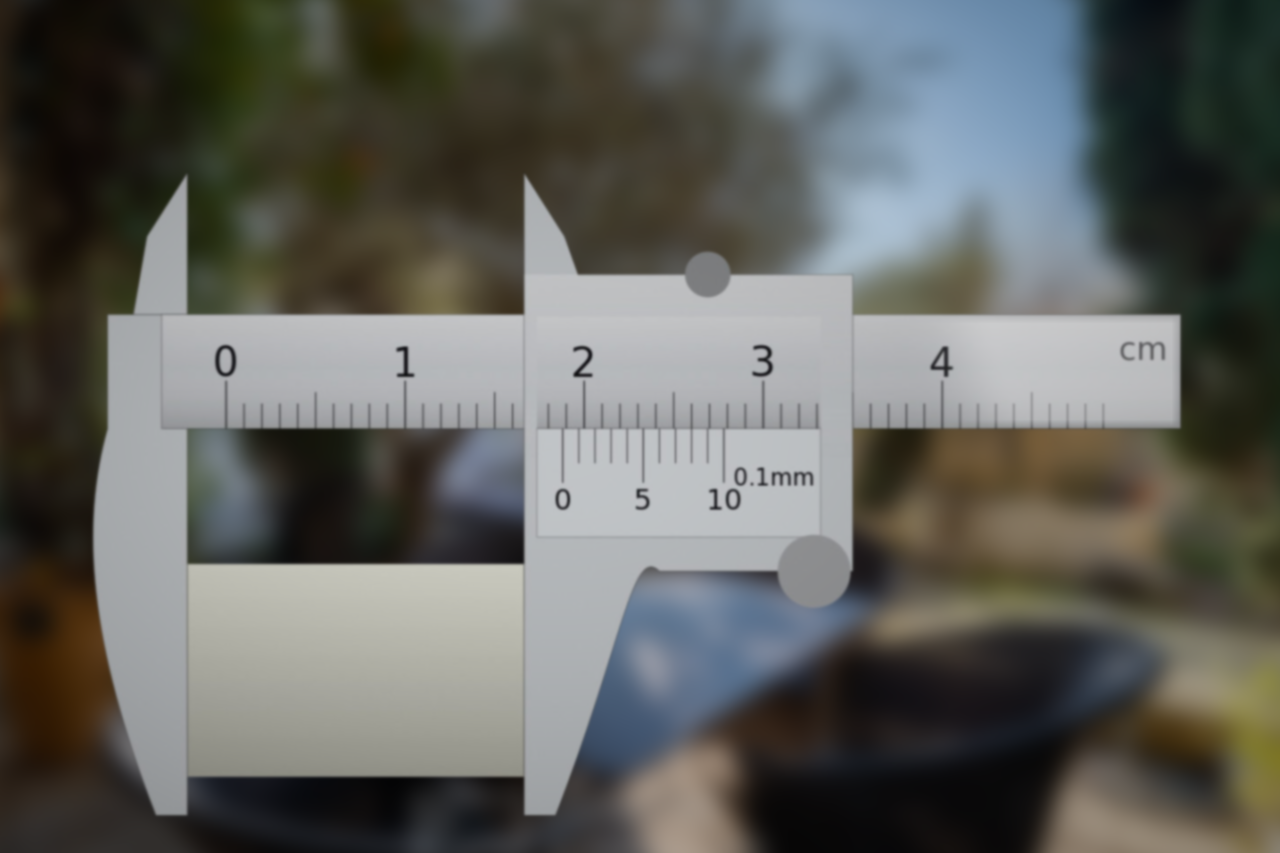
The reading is 18.8 mm
